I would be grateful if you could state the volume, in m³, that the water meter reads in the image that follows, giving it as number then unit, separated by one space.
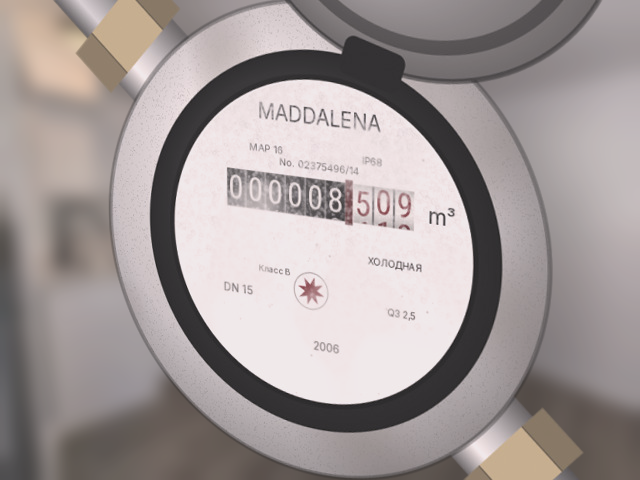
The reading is 8.509 m³
